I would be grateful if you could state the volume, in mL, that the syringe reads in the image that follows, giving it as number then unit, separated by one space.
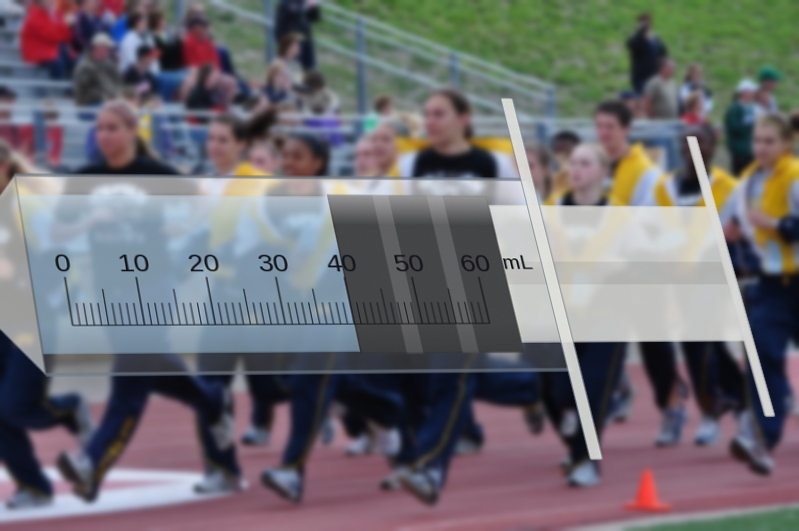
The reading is 40 mL
